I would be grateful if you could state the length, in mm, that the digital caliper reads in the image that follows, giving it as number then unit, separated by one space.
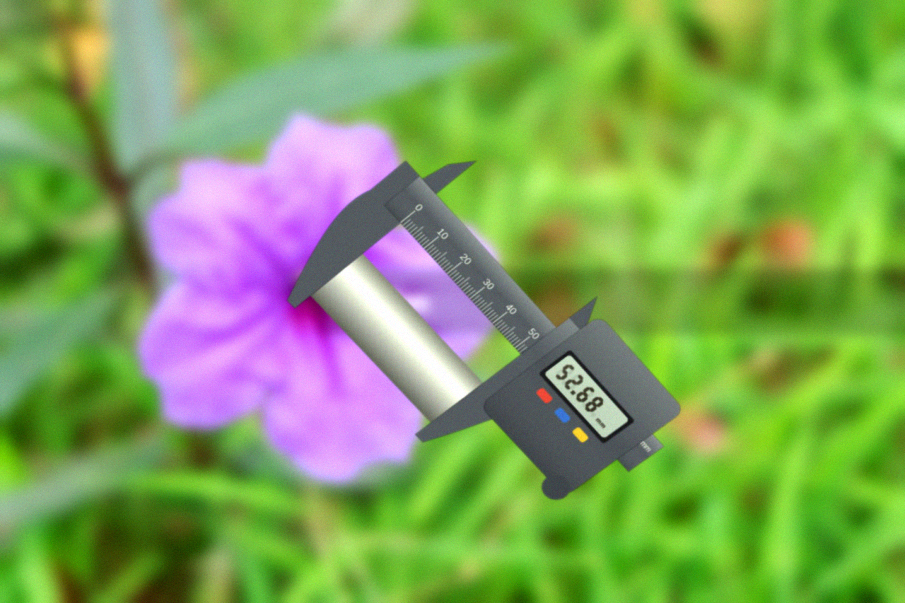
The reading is 52.68 mm
